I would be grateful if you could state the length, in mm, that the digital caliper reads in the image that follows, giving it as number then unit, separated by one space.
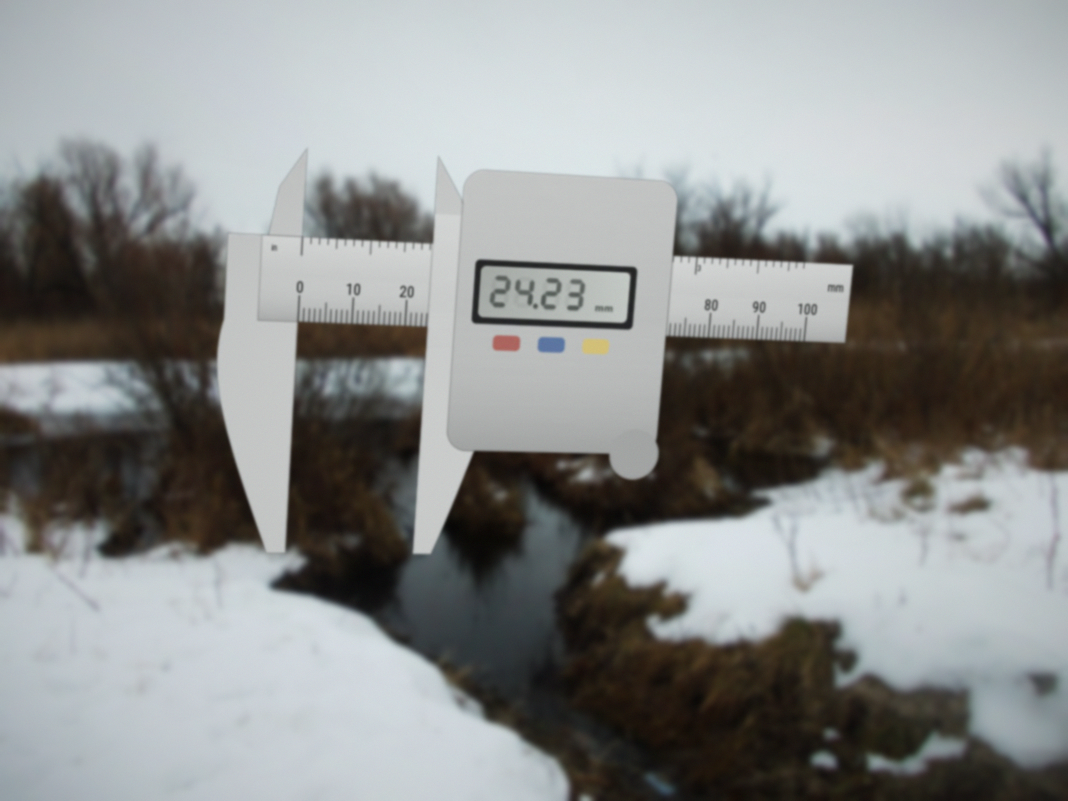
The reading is 24.23 mm
